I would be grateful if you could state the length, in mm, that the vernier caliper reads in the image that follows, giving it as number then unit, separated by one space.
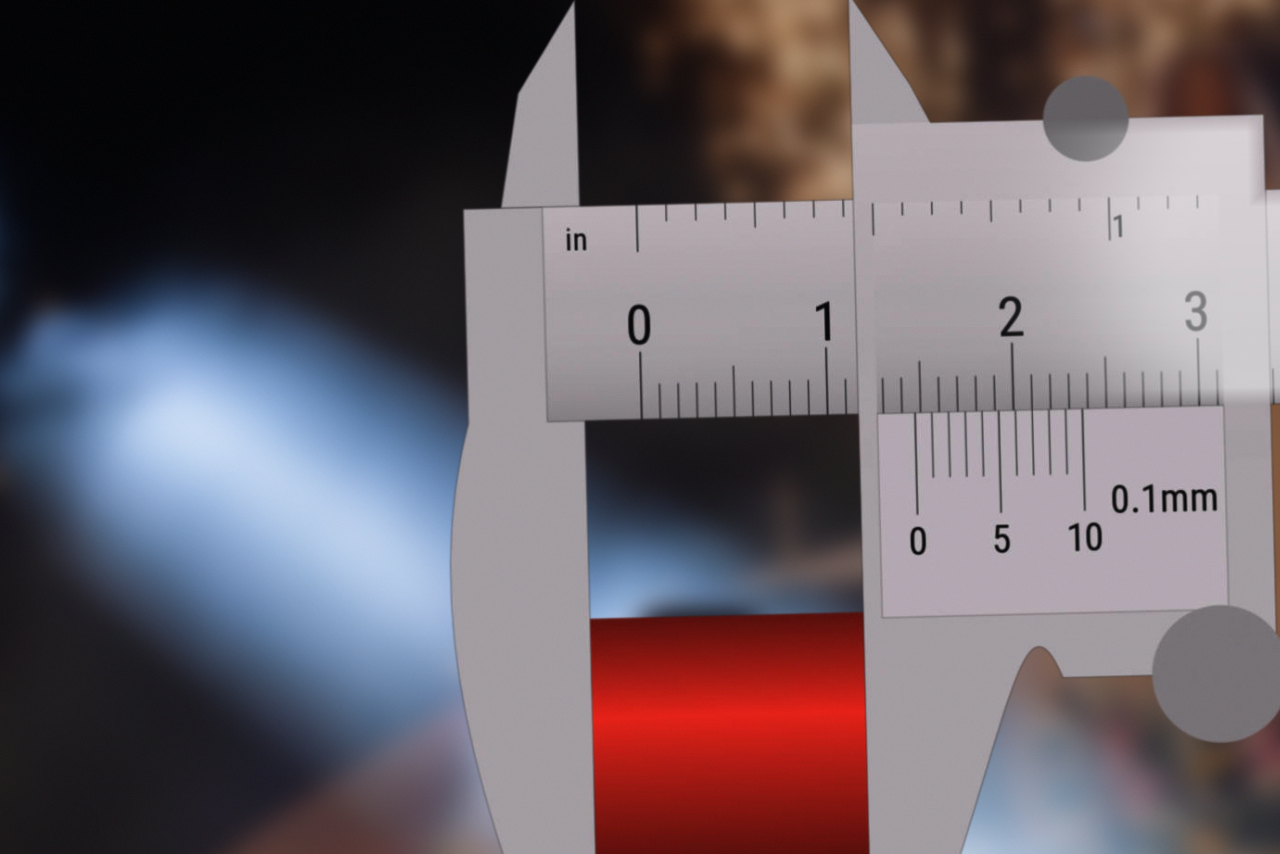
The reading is 14.7 mm
